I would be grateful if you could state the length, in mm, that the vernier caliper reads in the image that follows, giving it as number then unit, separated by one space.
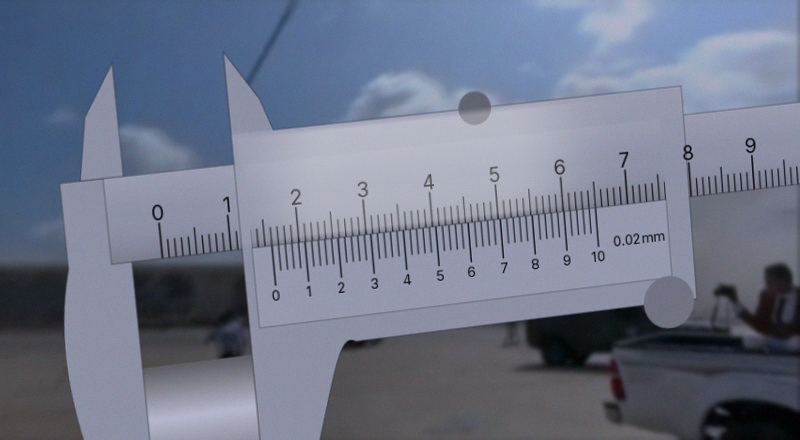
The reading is 16.0 mm
